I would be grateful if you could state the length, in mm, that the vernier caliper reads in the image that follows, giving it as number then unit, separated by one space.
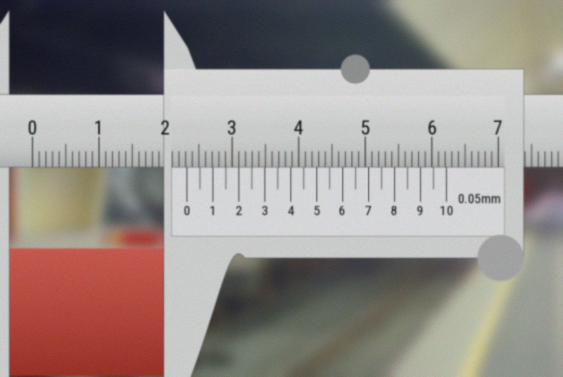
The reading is 23.2 mm
